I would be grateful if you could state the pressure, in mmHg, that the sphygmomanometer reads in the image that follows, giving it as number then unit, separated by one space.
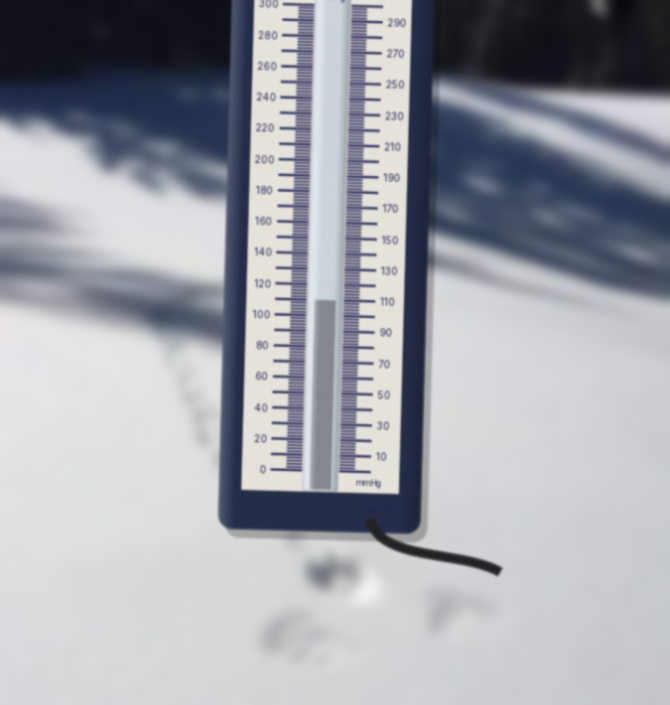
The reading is 110 mmHg
